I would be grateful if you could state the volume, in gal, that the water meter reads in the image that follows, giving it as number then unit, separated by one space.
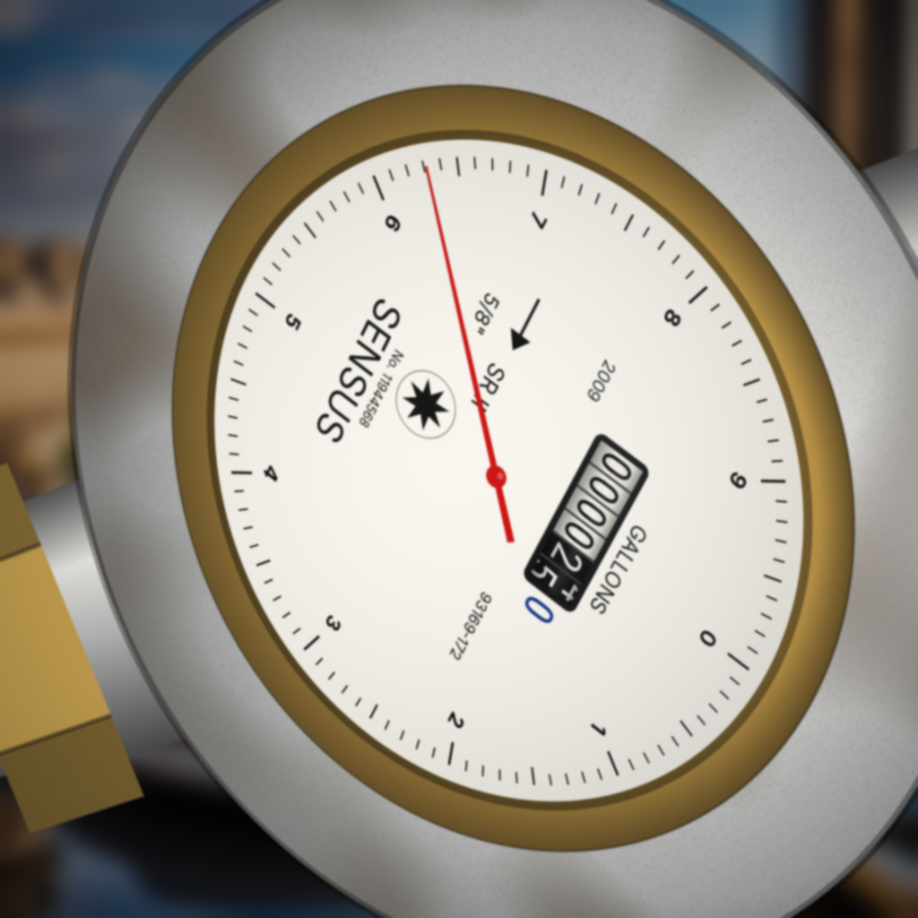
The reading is 246.3 gal
